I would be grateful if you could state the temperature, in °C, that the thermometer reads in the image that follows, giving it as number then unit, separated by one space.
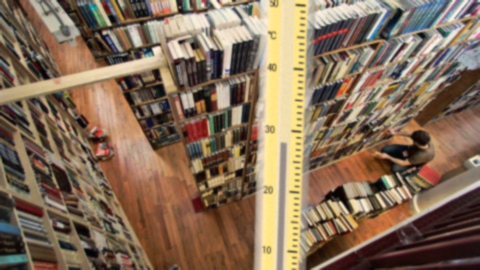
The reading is 28 °C
